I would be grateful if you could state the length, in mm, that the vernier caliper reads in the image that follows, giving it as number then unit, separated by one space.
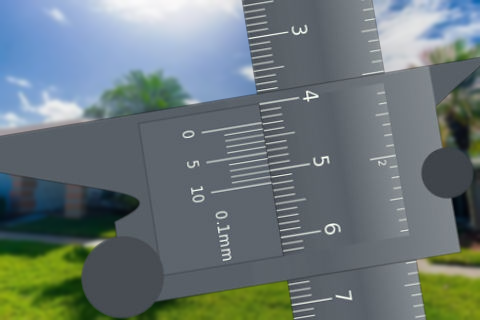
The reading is 42.8 mm
